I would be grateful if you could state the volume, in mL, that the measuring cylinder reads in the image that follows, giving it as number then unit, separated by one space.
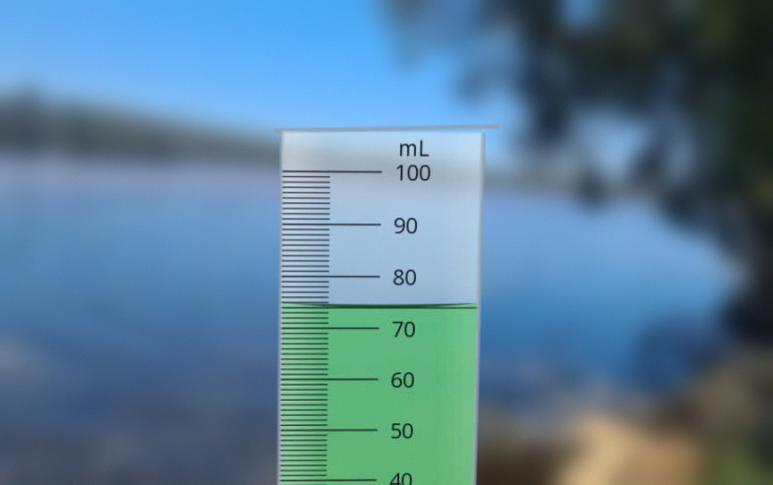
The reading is 74 mL
